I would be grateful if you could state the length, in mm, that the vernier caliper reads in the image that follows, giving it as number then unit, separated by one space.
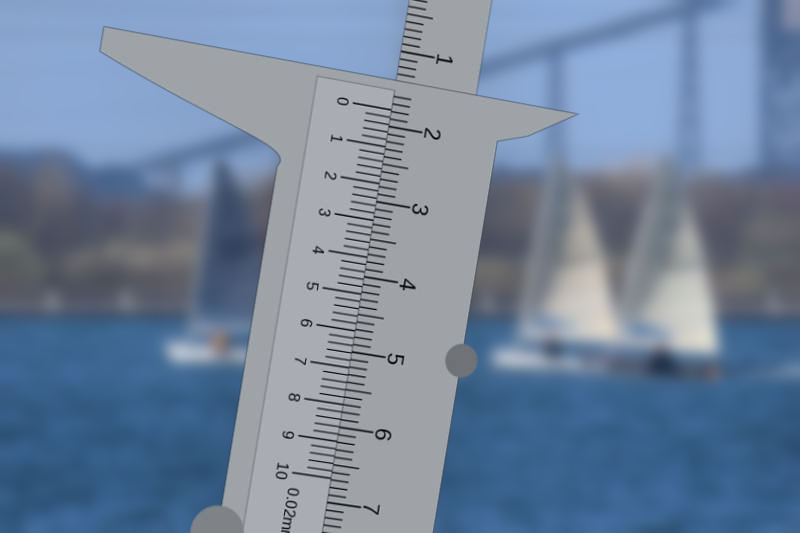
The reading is 17.8 mm
